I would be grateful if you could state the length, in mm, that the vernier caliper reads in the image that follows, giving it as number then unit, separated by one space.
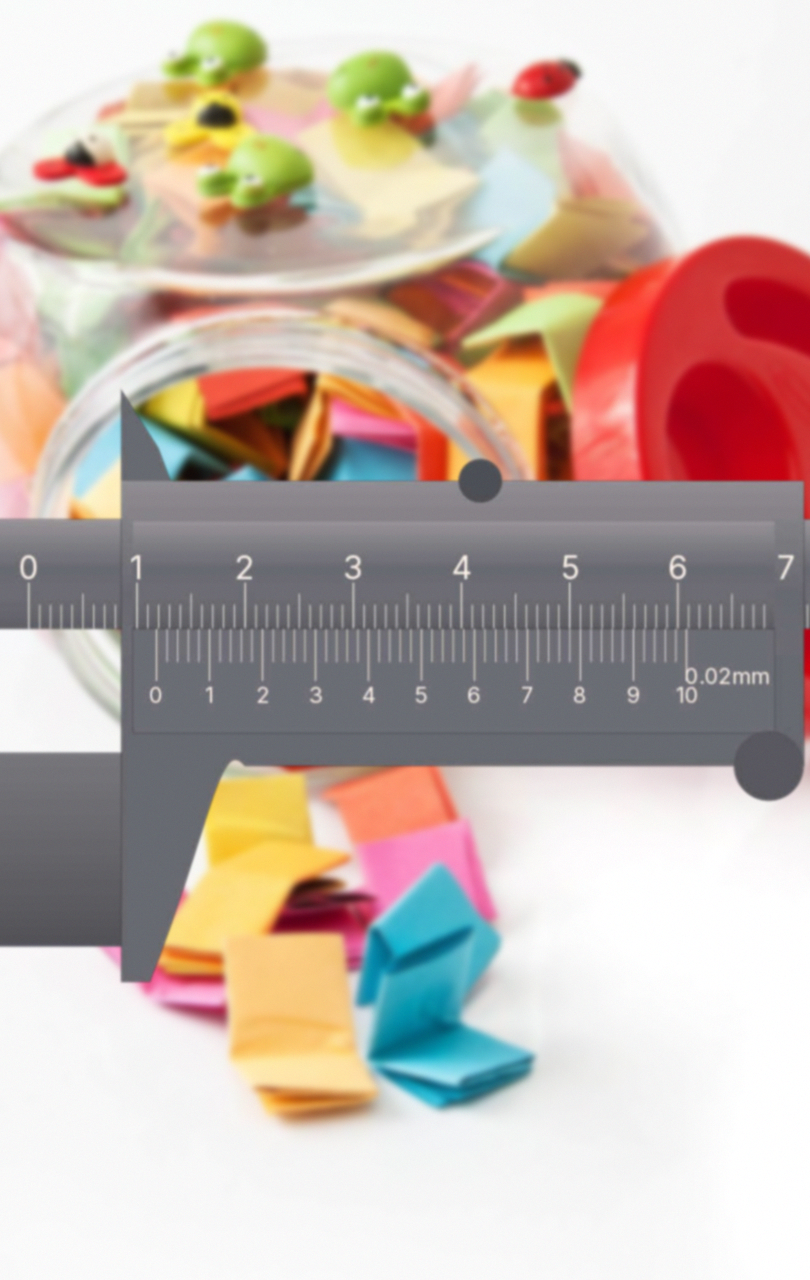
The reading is 11.8 mm
